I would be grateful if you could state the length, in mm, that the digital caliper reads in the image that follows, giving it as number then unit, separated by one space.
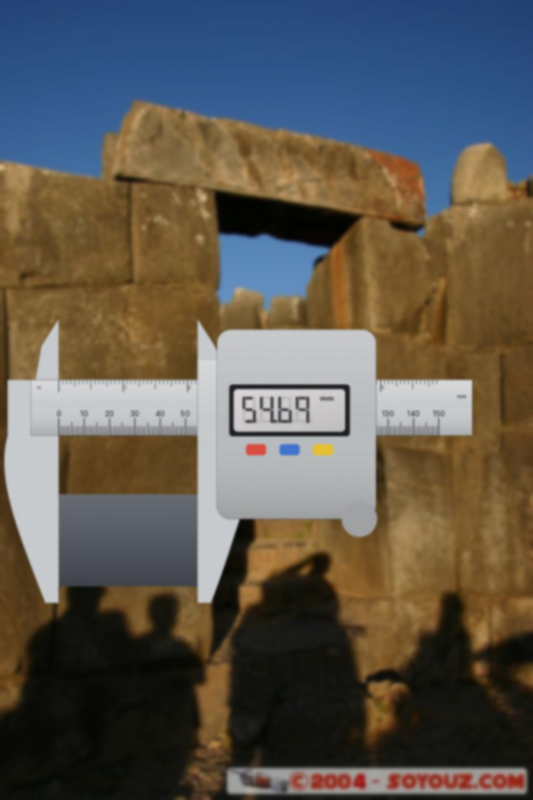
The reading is 54.69 mm
